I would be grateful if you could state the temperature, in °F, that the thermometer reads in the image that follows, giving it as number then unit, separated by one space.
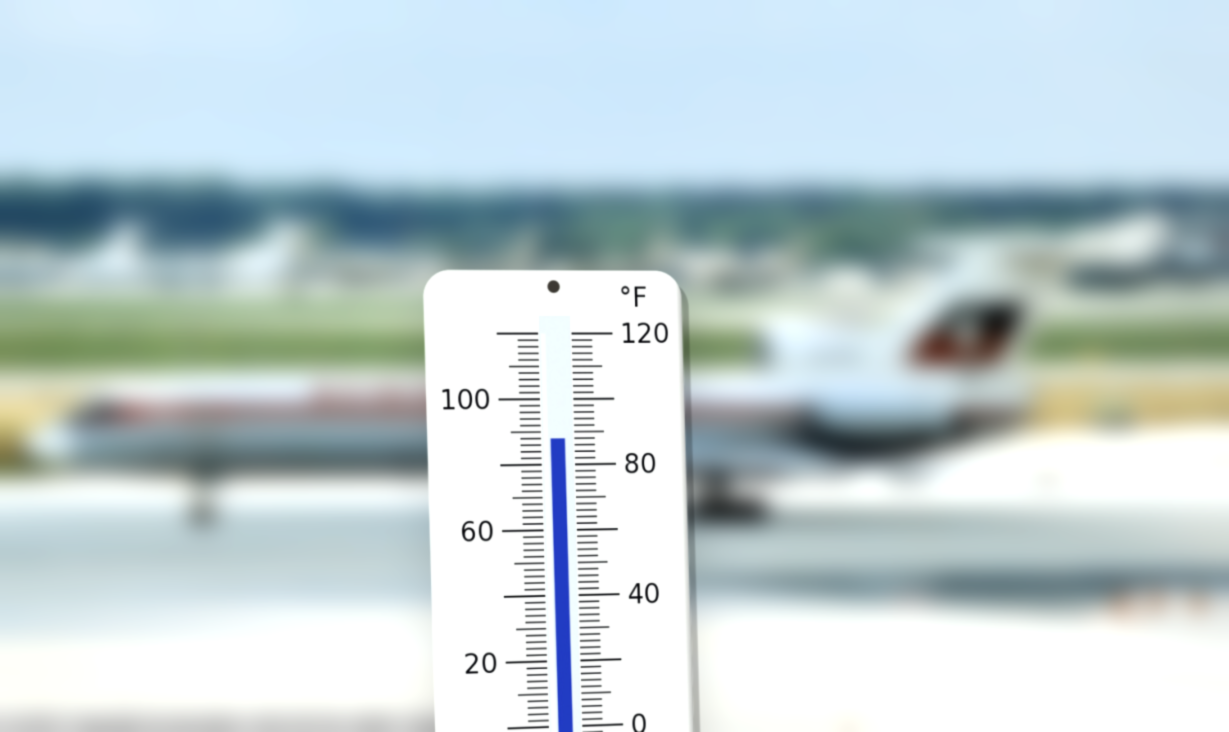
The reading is 88 °F
